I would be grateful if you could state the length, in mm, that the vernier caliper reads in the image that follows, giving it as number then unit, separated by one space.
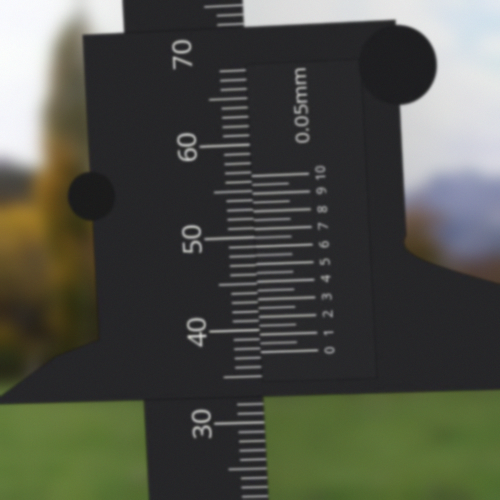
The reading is 37.6 mm
